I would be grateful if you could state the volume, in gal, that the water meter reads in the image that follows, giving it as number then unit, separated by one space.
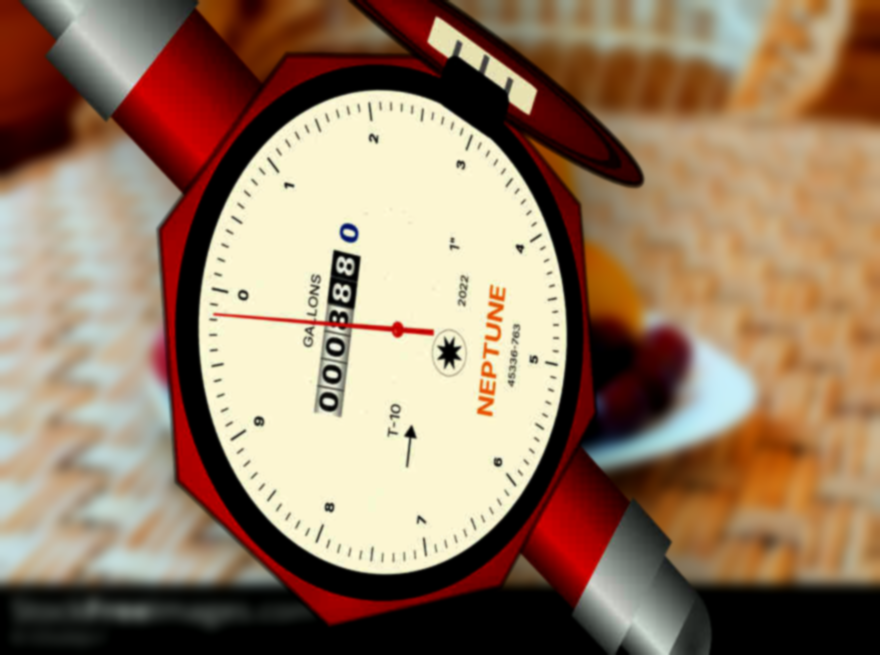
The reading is 8879.8 gal
